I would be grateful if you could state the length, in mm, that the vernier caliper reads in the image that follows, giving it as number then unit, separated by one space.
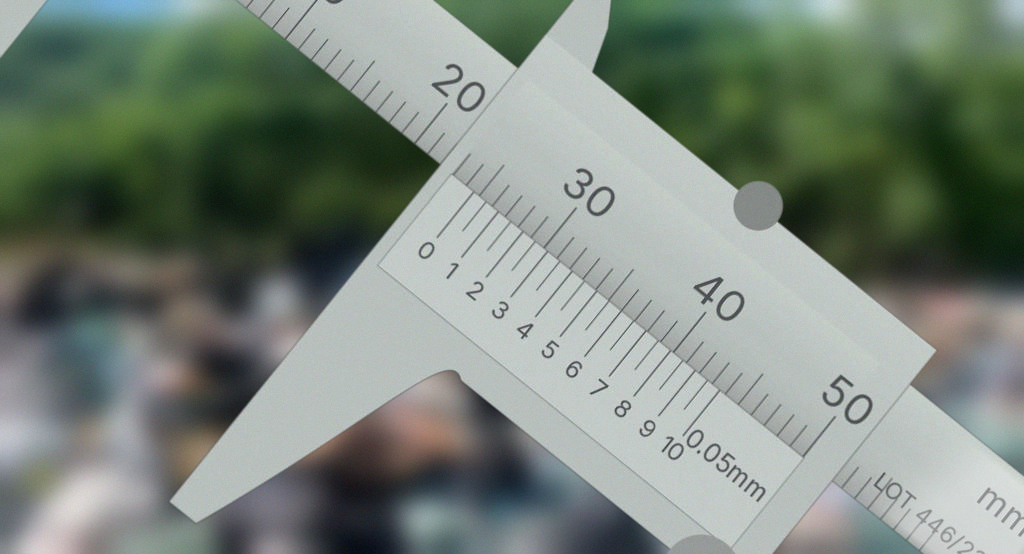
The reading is 24.6 mm
